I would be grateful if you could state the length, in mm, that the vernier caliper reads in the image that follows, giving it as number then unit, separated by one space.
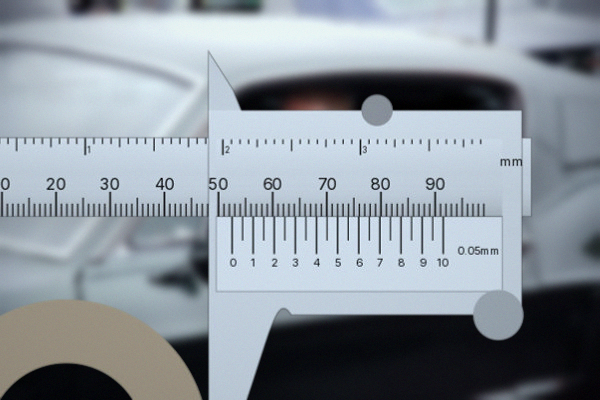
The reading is 52.5 mm
